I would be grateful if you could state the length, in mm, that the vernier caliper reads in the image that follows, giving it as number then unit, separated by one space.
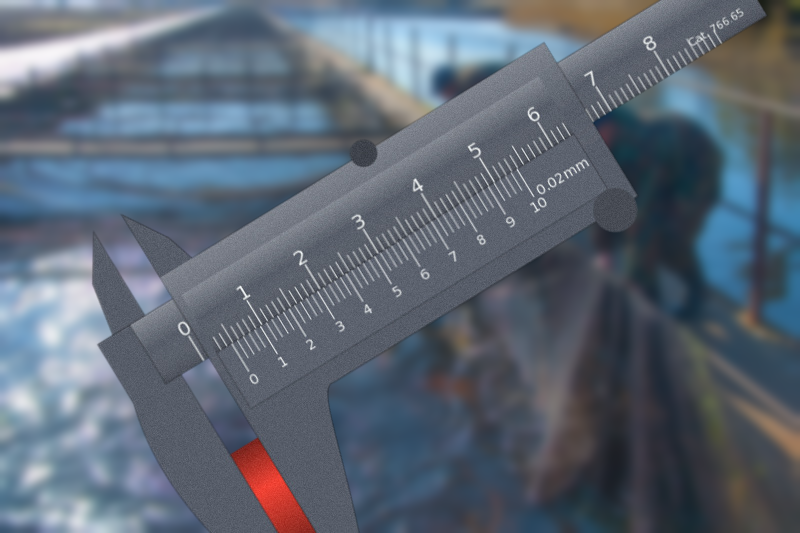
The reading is 4.8 mm
